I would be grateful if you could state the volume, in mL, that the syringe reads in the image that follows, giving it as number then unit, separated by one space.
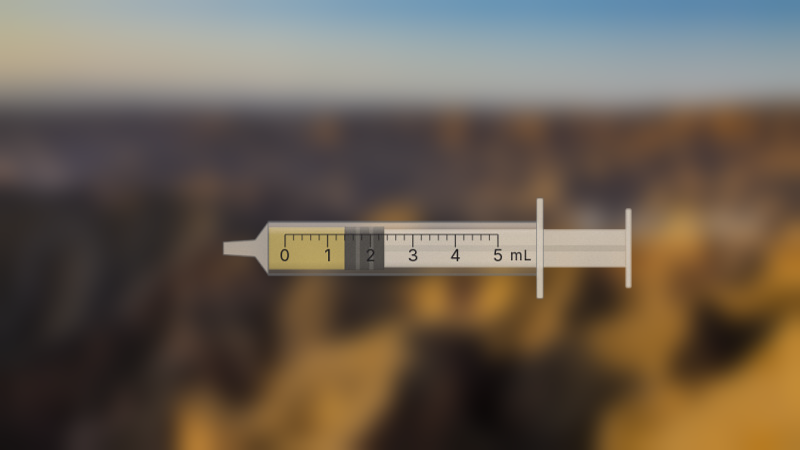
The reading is 1.4 mL
